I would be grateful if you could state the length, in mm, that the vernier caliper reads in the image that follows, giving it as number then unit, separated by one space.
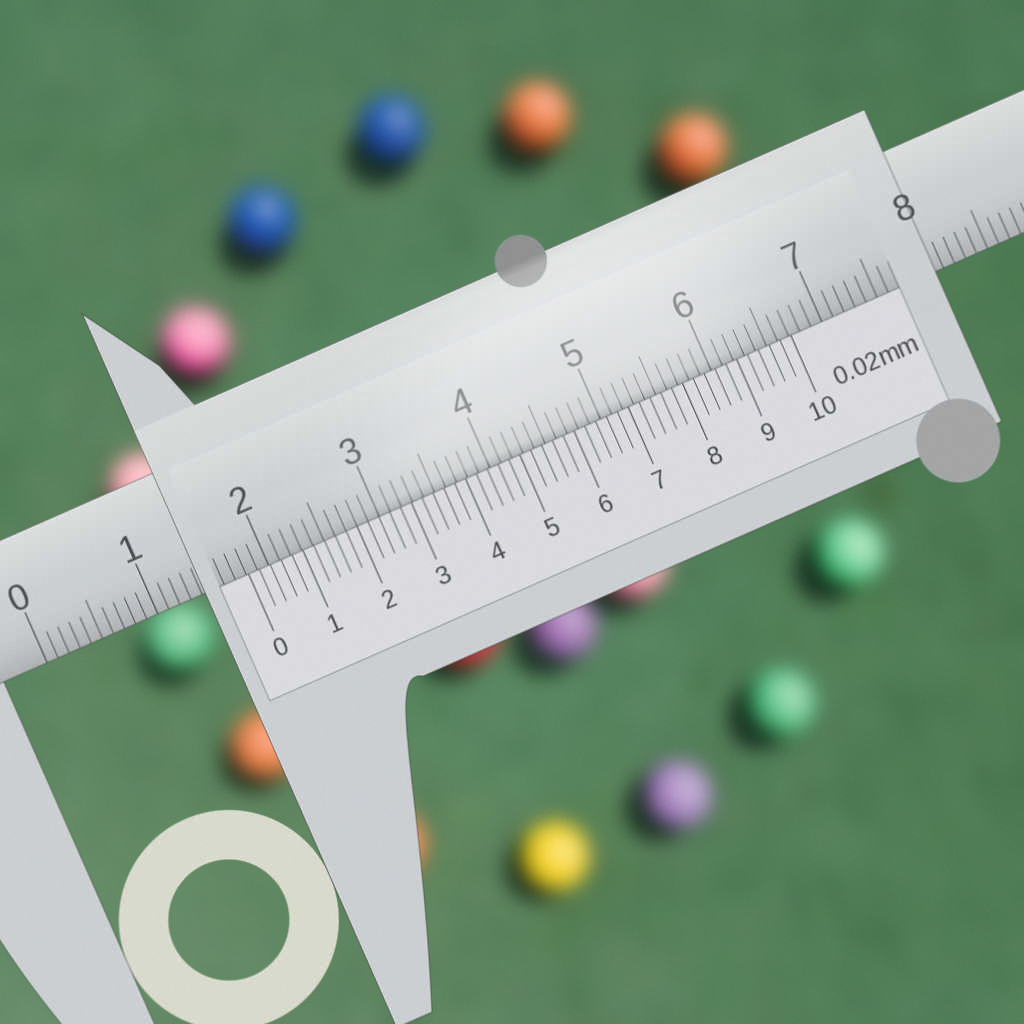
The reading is 18.2 mm
